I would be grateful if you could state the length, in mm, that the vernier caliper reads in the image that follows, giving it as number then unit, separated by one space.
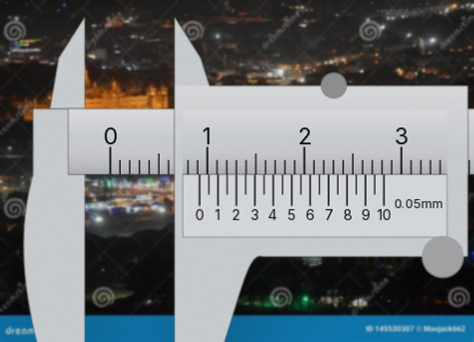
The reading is 9.2 mm
